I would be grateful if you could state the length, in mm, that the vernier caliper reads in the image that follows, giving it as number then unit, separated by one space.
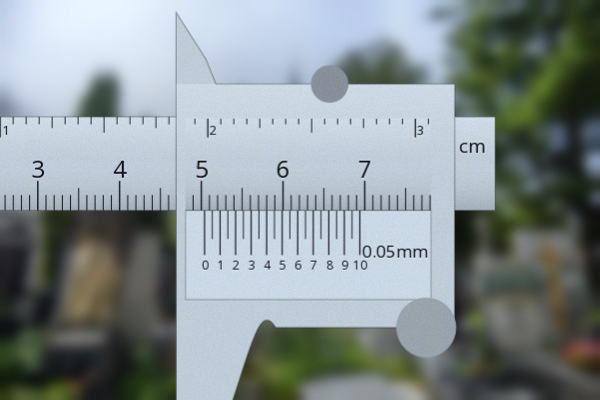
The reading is 50.4 mm
